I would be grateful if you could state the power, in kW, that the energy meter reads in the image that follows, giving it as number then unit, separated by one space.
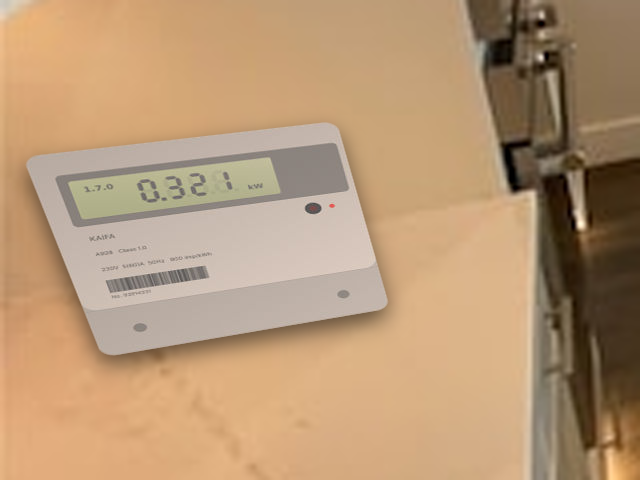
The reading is 0.321 kW
